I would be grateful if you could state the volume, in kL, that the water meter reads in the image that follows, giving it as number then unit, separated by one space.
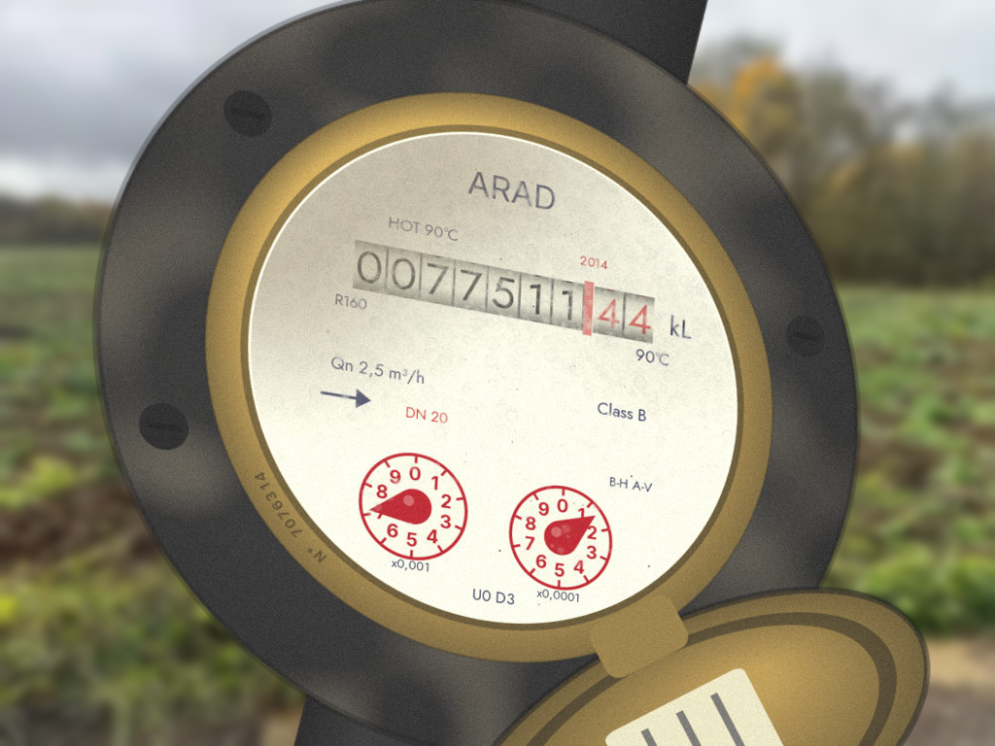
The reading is 77511.4471 kL
